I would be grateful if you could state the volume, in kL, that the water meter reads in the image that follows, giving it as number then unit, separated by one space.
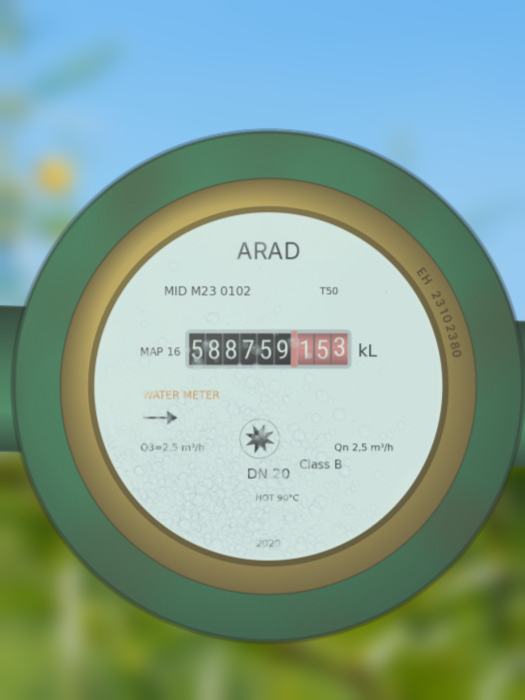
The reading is 588759.153 kL
